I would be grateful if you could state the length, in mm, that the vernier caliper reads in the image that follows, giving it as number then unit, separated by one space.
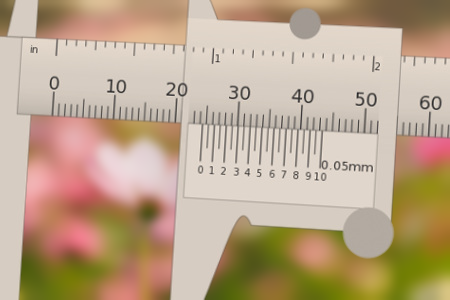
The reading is 24.4 mm
